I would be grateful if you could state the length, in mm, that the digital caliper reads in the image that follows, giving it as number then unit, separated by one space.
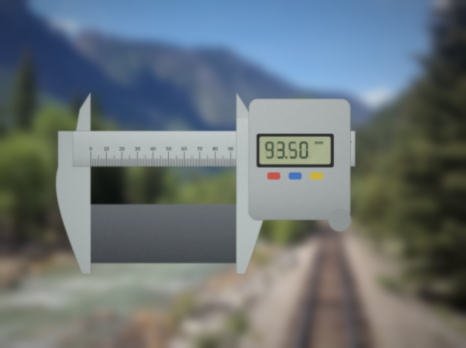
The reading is 93.50 mm
